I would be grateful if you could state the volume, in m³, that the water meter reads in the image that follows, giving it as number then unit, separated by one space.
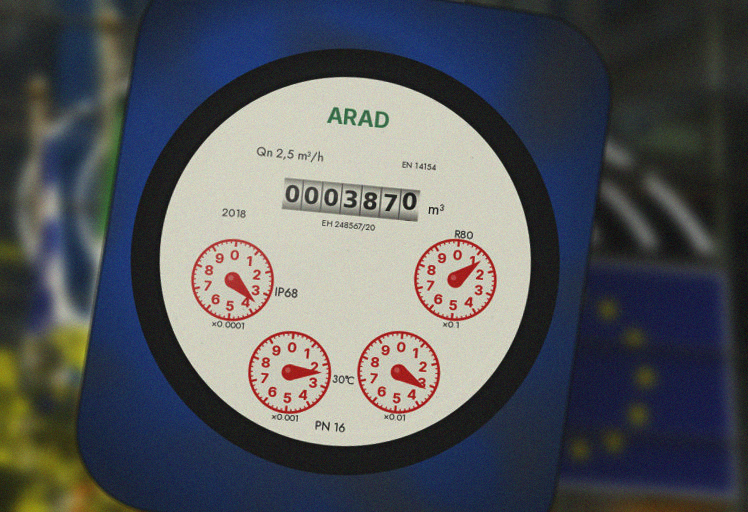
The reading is 3870.1323 m³
